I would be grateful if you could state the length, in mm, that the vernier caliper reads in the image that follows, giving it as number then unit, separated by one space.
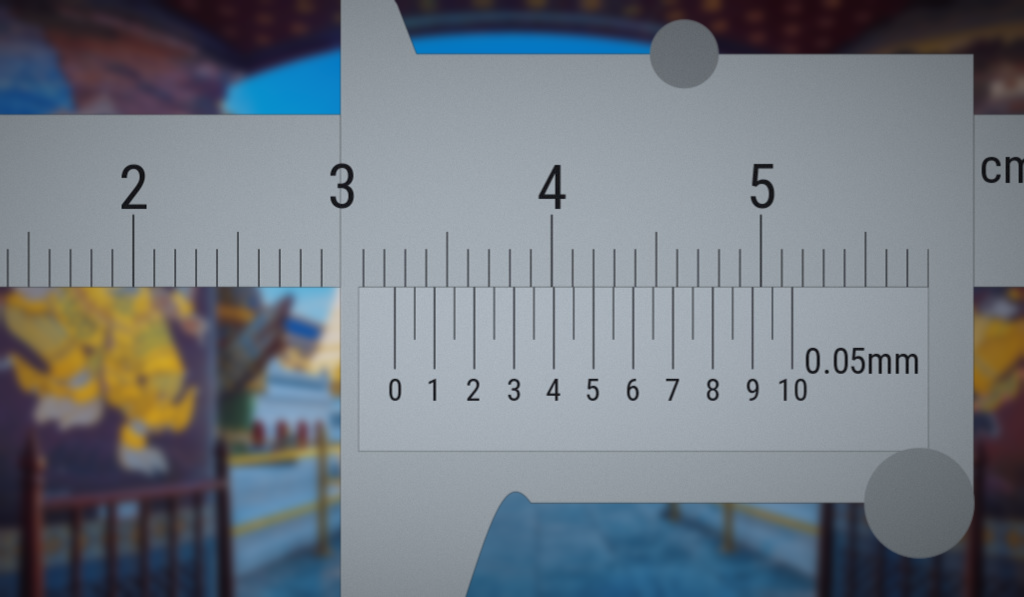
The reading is 32.5 mm
